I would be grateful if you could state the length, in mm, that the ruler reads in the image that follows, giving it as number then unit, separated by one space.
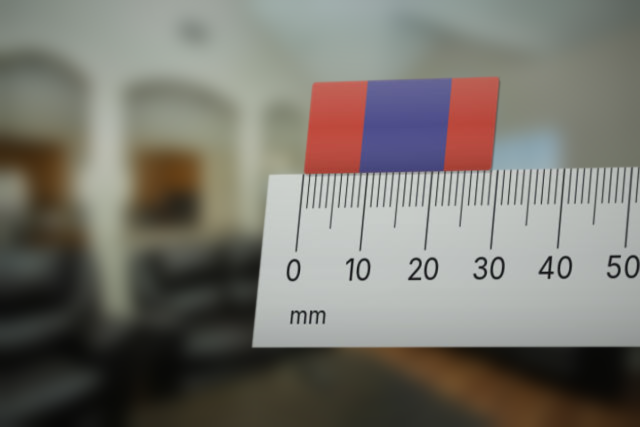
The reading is 29 mm
